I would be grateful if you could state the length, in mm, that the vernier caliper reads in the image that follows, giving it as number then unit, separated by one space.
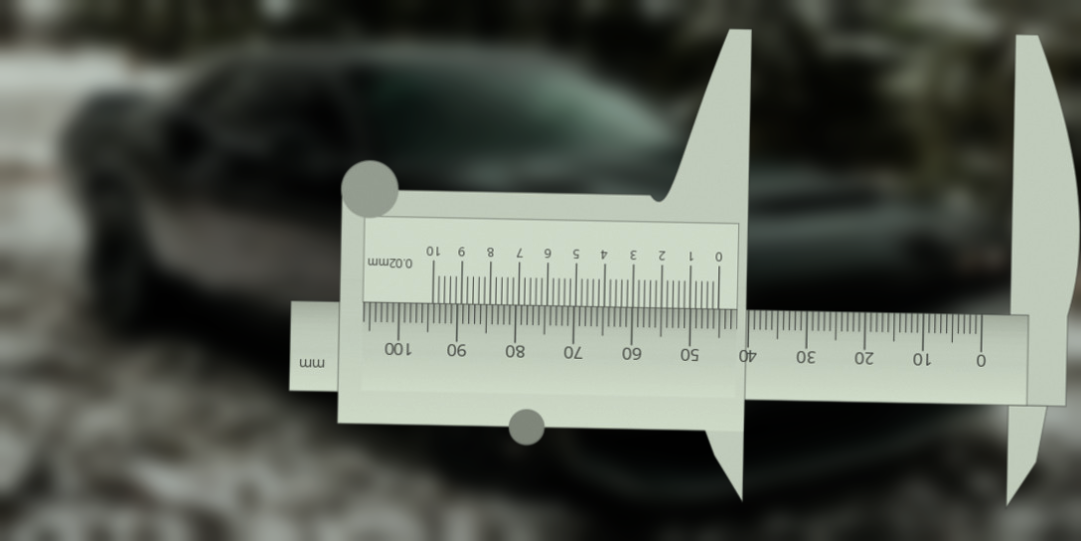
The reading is 45.2 mm
